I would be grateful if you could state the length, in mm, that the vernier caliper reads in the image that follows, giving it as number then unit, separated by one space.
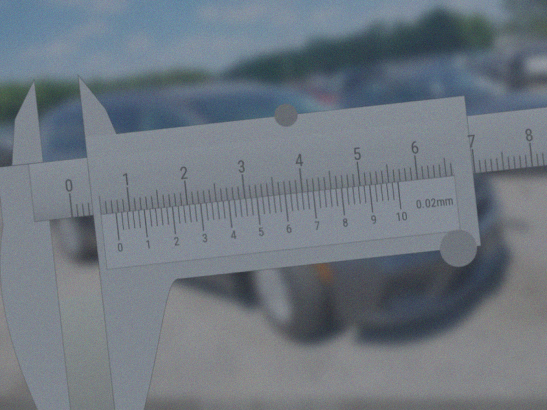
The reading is 7.6 mm
